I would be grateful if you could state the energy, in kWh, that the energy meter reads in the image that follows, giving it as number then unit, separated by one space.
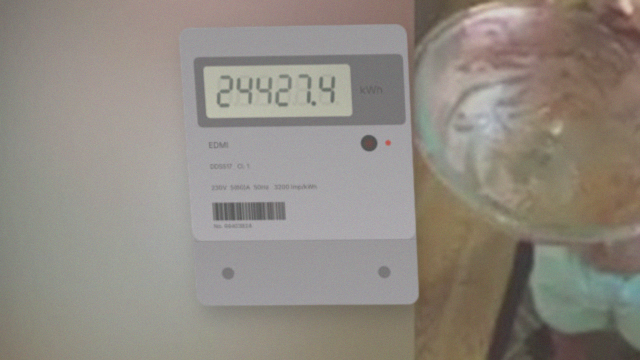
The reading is 24427.4 kWh
